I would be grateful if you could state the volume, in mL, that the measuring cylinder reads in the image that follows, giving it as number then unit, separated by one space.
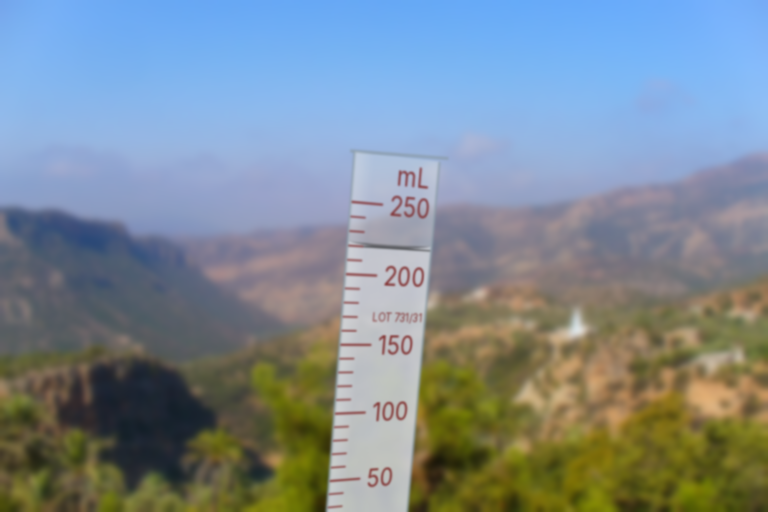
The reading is 220 mL
